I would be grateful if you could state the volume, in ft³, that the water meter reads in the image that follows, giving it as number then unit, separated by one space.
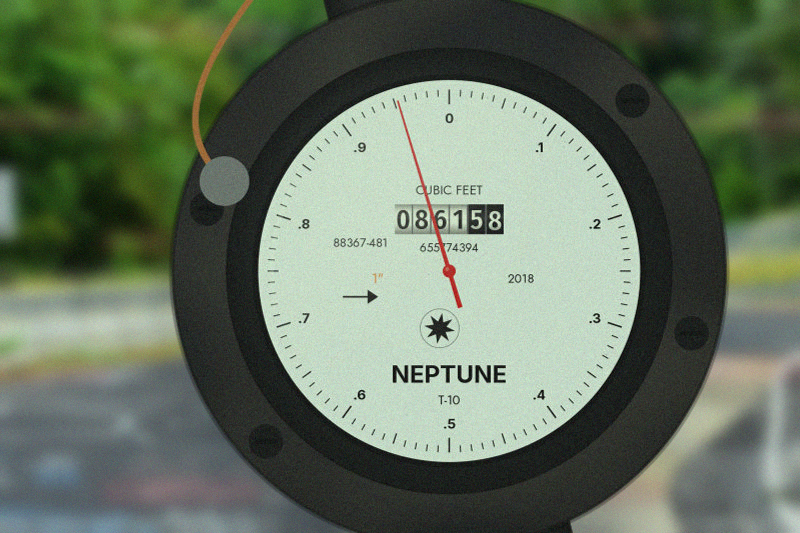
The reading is 86157.95 ft³
